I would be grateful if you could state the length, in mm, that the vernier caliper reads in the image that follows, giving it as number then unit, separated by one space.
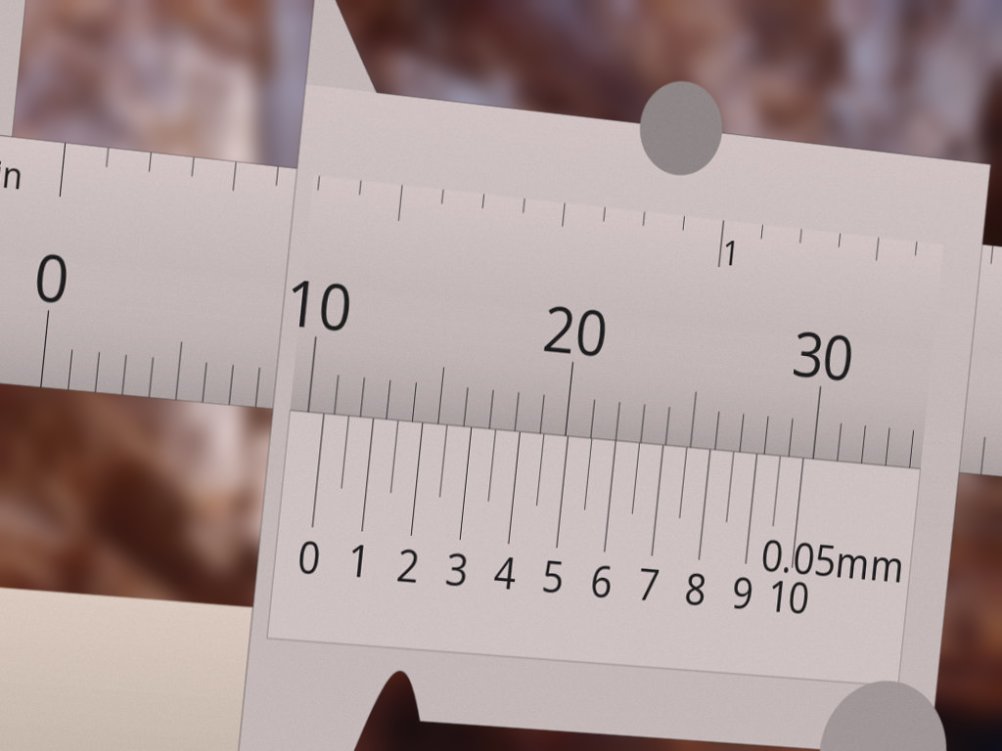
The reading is 10.60 mm
